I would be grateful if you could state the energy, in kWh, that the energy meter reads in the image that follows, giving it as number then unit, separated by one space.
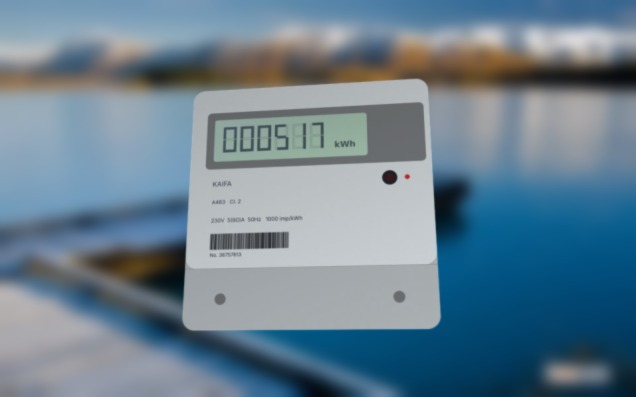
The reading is 517 kWh
